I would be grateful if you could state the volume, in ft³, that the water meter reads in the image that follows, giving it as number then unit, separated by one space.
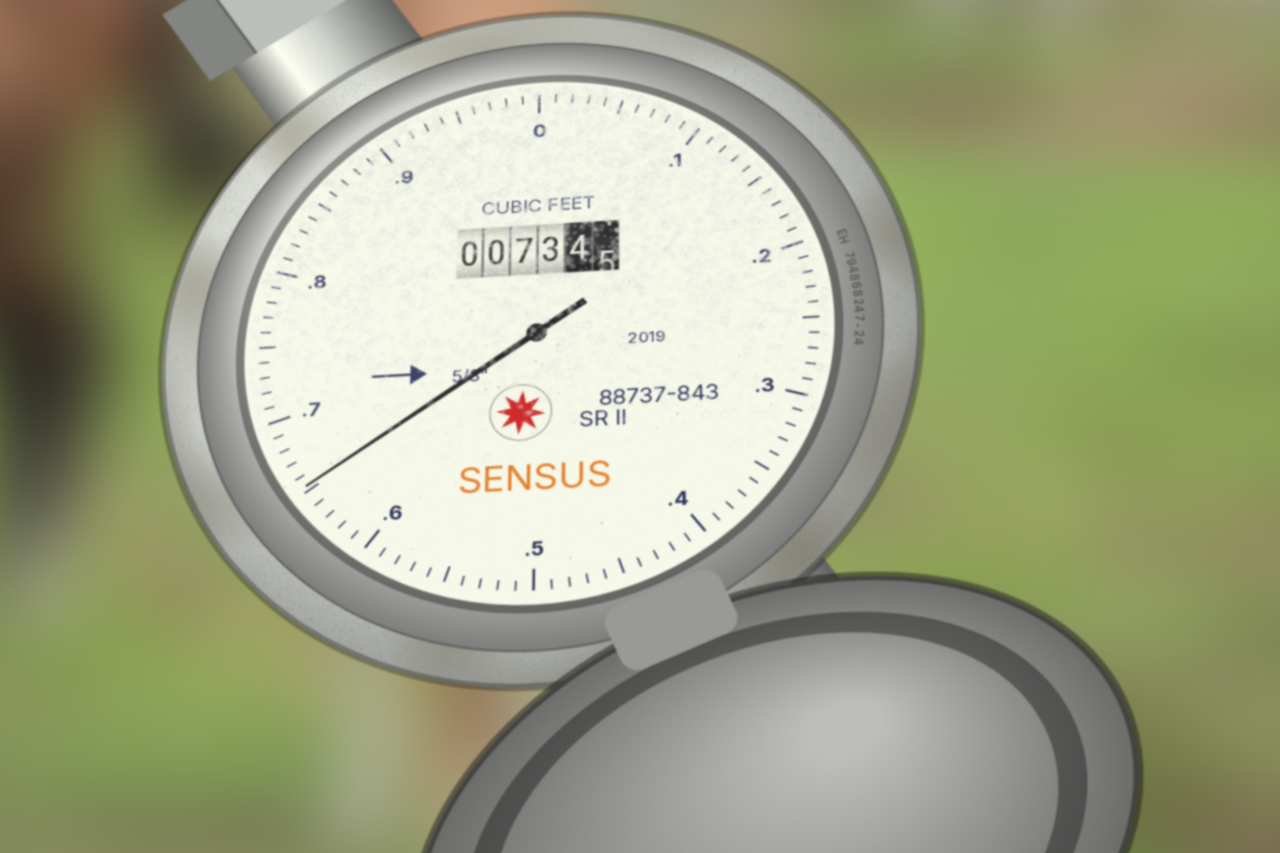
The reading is 7344.65 ft³
